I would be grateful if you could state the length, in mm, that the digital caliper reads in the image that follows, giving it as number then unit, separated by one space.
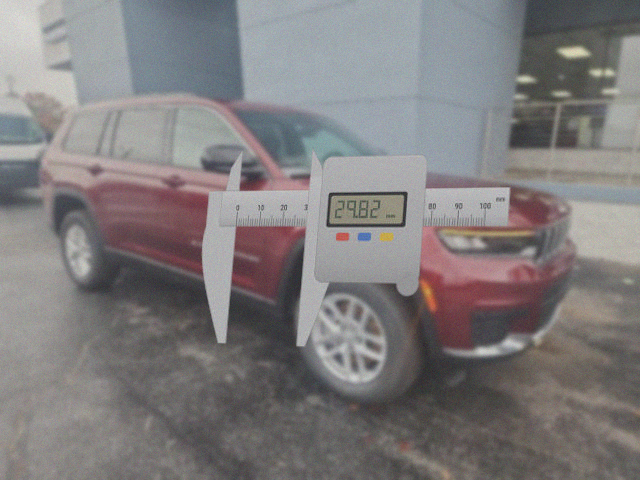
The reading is 29.82 mm
